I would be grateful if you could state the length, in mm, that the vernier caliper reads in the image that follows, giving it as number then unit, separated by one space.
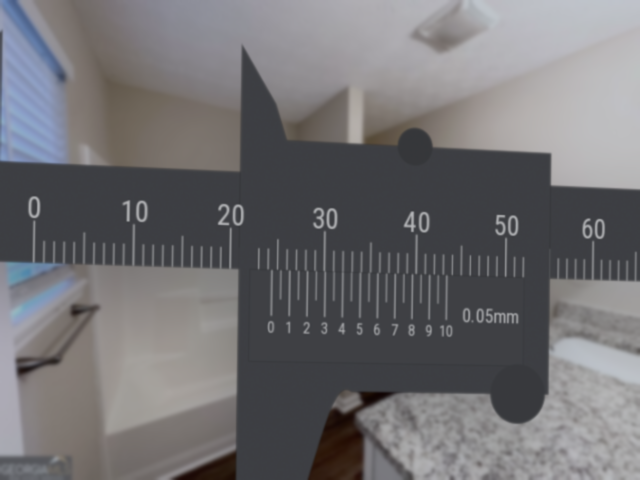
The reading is 24.4 mm
